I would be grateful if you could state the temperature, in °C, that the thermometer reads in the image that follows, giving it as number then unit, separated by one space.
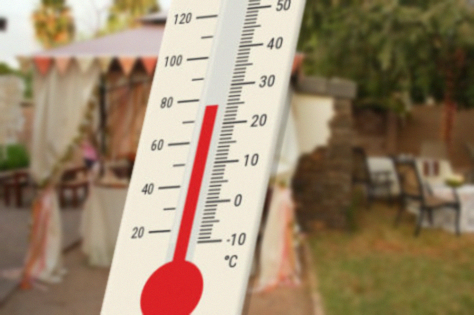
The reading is 25 °C
